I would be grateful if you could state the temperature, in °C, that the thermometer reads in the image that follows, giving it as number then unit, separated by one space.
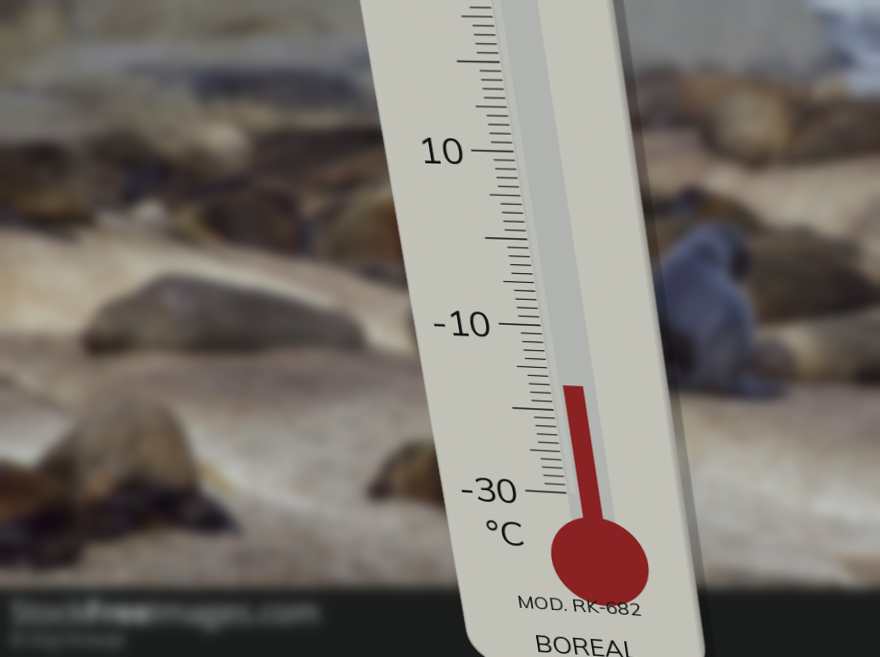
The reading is -17 °C
